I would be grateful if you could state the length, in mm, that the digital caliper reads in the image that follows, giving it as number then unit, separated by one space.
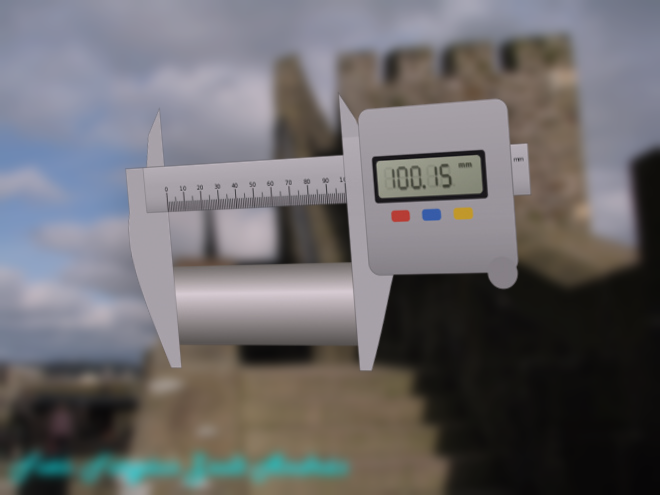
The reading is 100.15 mm
